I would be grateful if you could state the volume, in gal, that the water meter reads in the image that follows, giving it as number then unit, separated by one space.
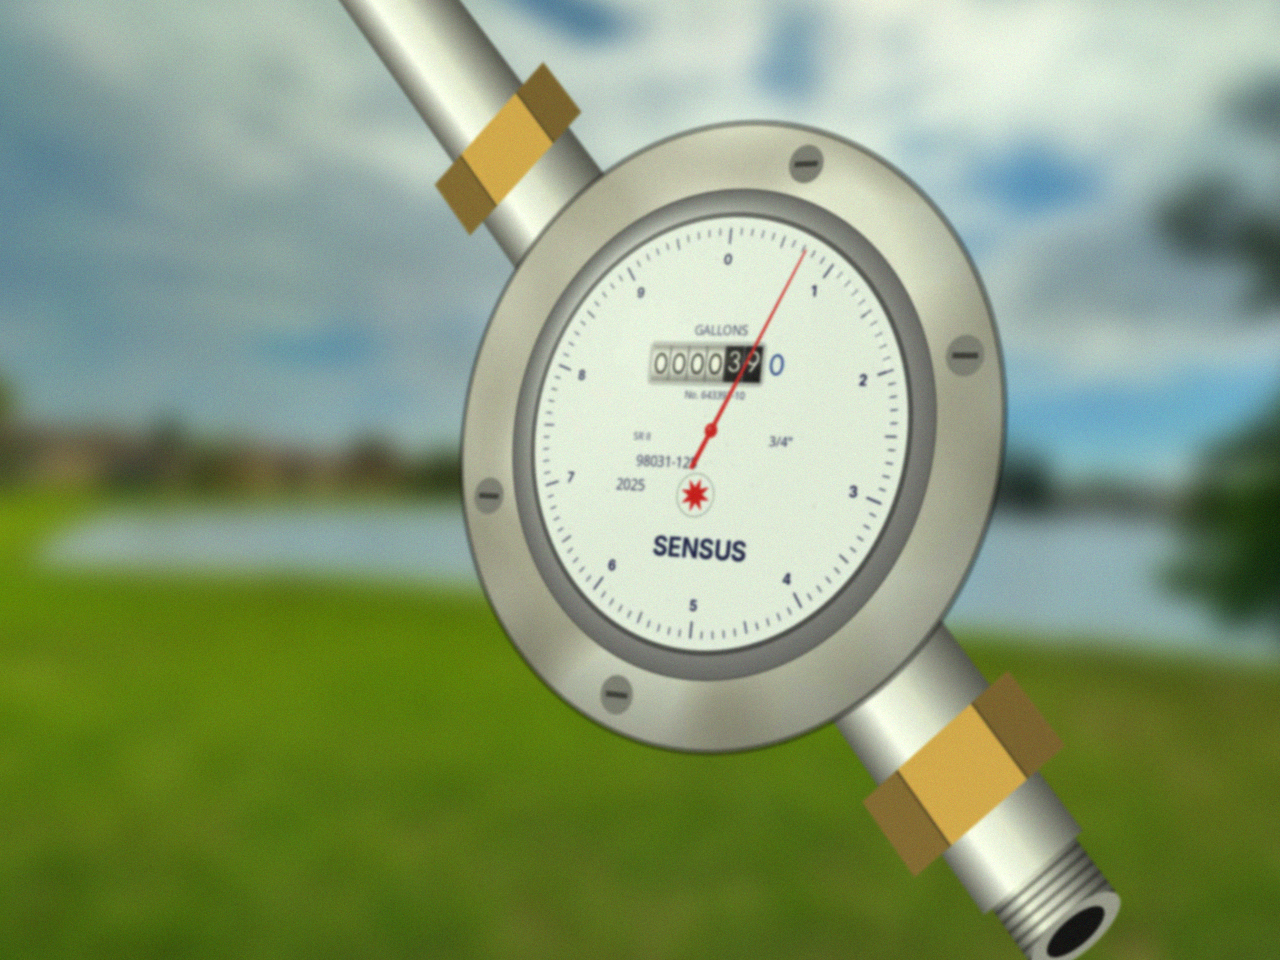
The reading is 390.7 gal
